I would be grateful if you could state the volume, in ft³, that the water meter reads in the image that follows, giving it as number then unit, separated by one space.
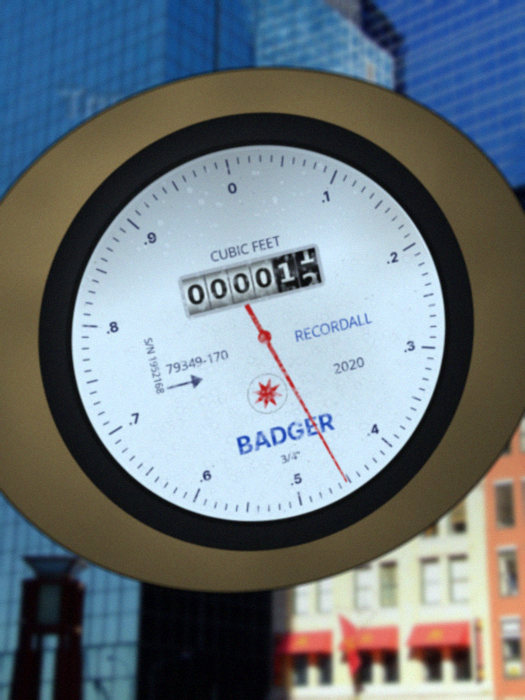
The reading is 11.45 ft³
